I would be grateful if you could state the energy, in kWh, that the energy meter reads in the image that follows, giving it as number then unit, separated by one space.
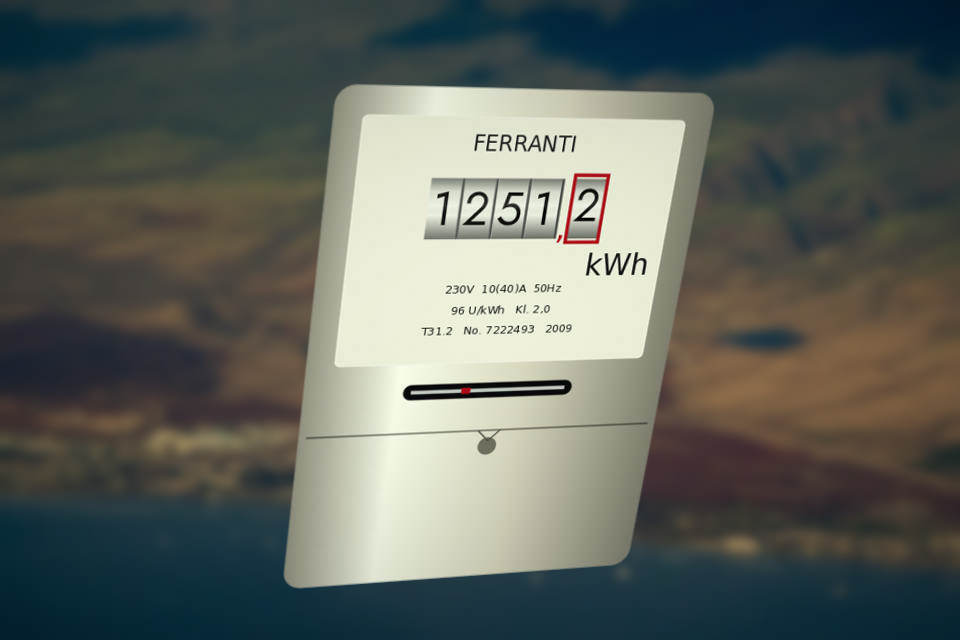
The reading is 1251.2 kWh
